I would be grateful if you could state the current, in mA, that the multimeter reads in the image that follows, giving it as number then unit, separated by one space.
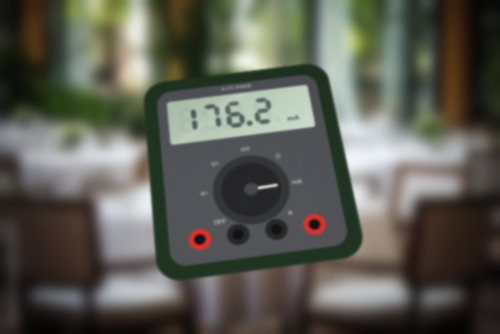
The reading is 176.2 mA
